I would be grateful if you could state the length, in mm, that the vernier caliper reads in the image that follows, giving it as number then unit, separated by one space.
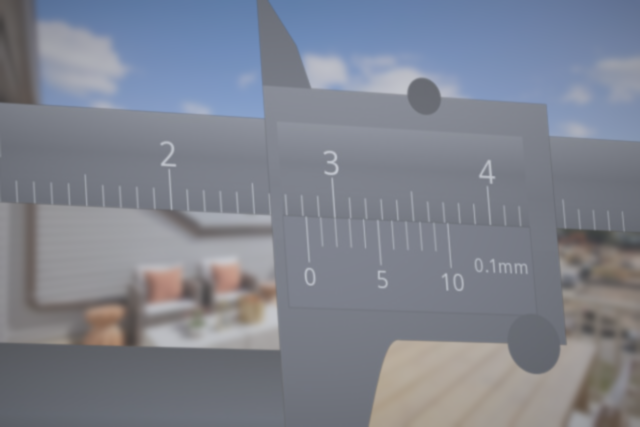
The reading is 28.2 mm
